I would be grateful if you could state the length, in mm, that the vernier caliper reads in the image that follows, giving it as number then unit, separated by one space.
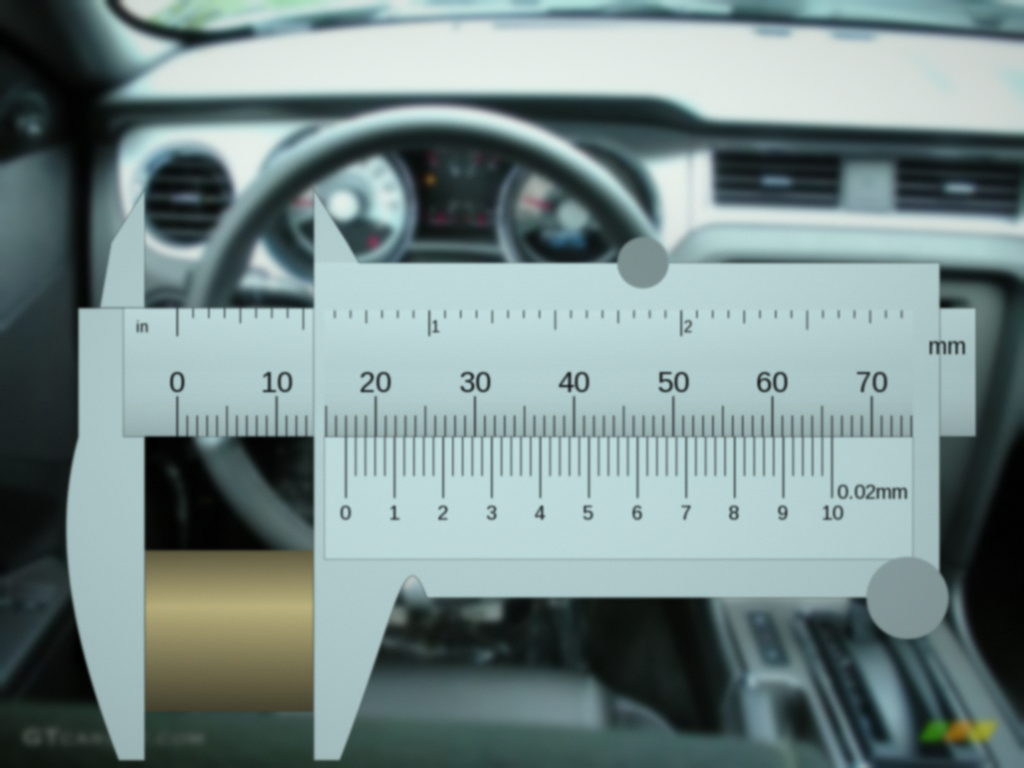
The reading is 17.0 mm
